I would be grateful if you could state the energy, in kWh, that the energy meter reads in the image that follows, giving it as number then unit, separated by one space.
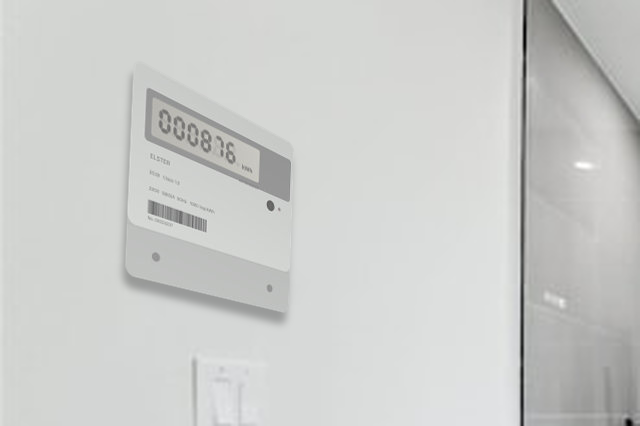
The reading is 876 kWh
